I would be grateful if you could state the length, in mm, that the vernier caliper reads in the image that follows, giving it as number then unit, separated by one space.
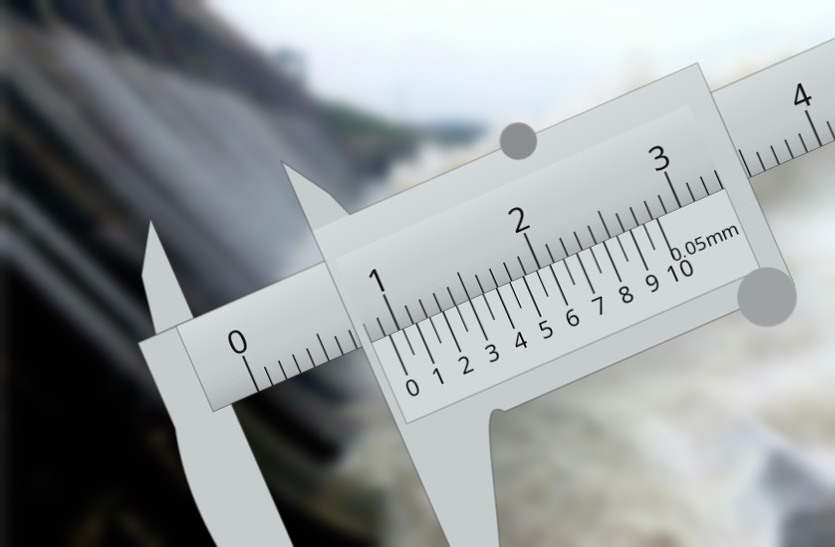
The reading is 9.3 mm
